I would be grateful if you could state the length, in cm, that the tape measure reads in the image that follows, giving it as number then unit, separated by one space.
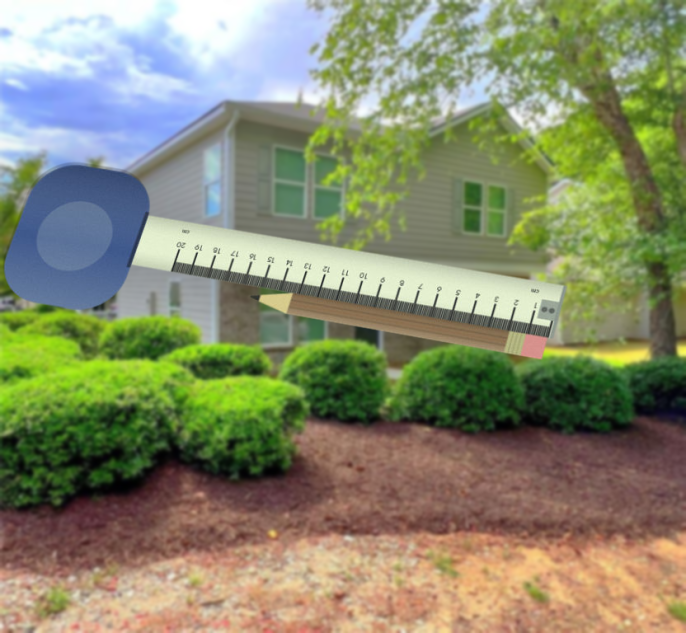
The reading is 15.5 cm
